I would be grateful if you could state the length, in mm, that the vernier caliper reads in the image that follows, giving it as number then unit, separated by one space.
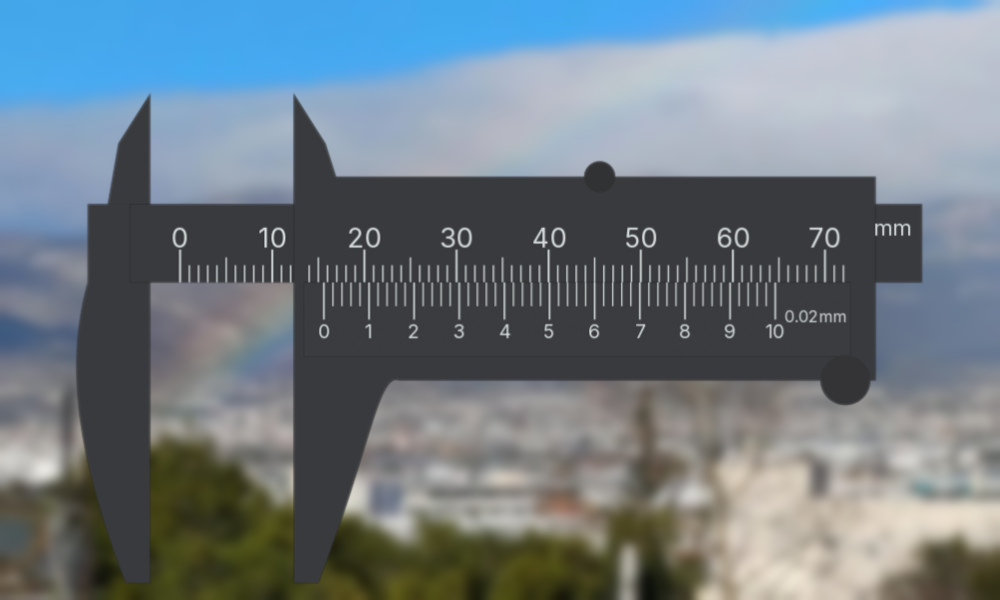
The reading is 15.6 mm
